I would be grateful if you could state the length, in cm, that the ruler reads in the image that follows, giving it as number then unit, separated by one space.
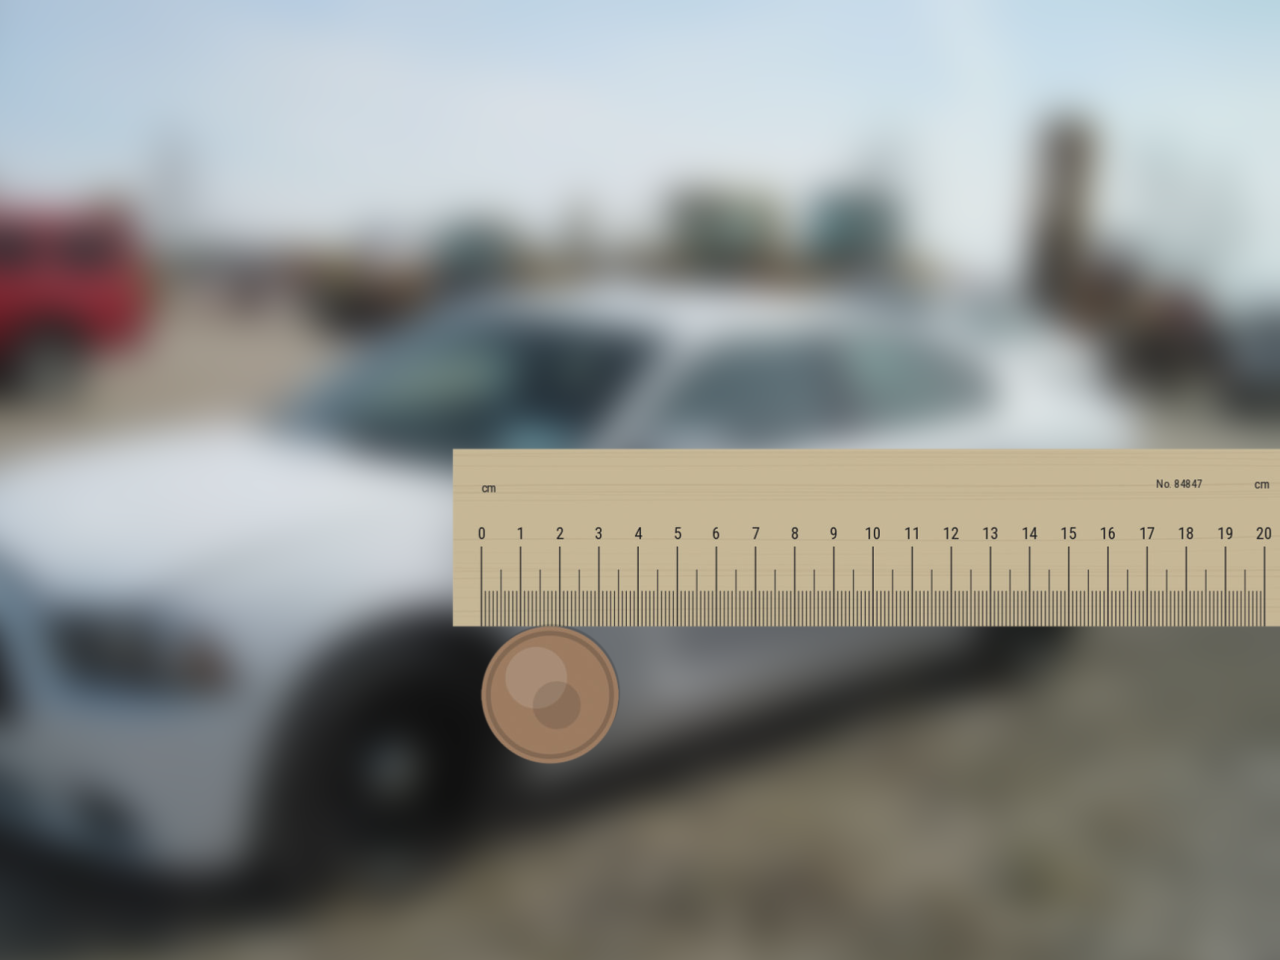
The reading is 3.5 cm
